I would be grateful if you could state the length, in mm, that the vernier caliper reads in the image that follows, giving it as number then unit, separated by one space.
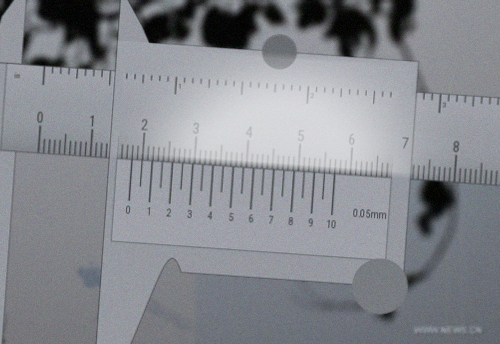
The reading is 18.0 mm
